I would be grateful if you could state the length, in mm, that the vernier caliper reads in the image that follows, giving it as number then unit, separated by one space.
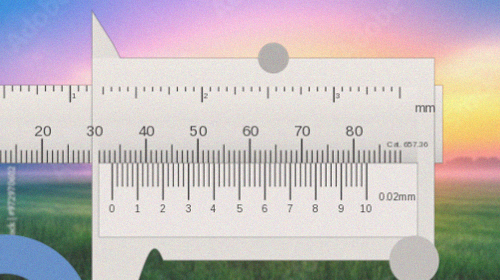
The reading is 33.5 mm
